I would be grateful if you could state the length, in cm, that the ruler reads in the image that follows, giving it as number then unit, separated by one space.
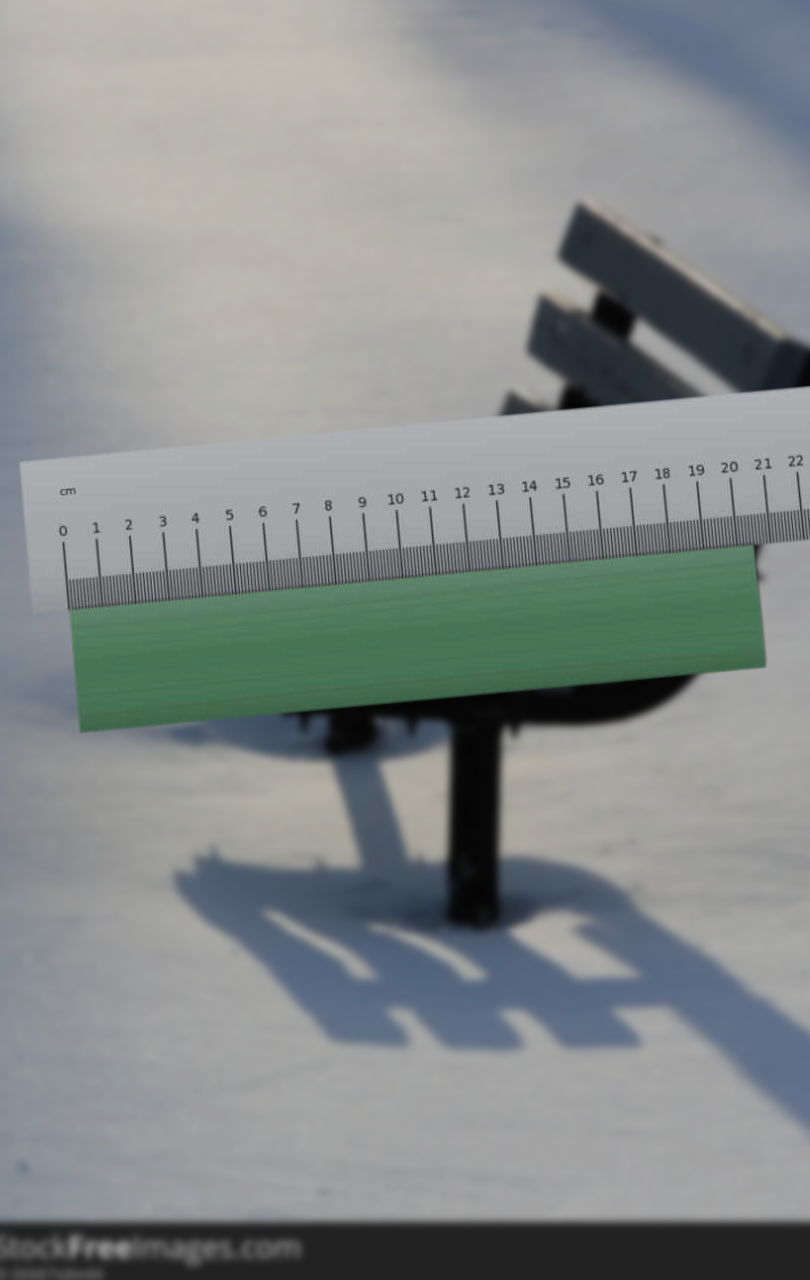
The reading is 20.5 cm
